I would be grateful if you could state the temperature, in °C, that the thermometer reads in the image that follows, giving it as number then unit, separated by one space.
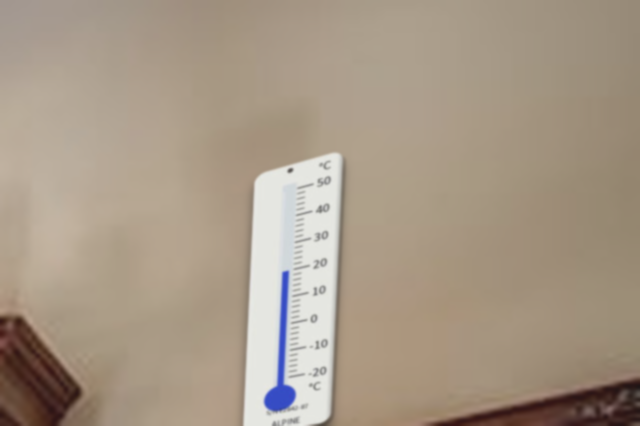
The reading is 20 °C
